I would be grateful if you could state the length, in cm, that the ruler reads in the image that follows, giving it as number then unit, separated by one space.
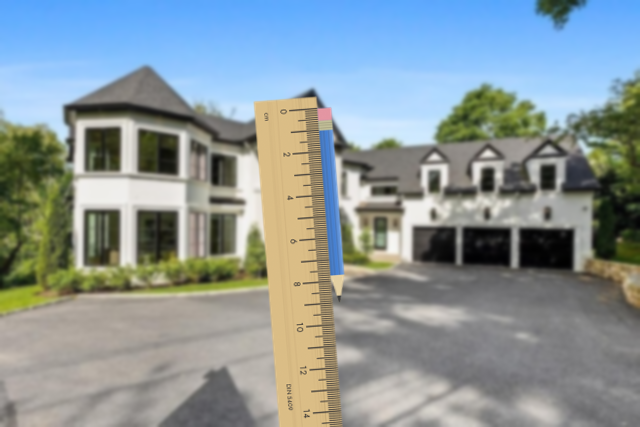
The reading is 9 cm
